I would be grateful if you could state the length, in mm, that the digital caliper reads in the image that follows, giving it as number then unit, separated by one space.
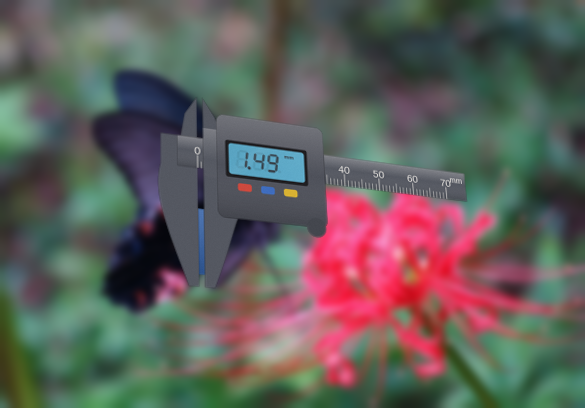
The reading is 1.49 mm
